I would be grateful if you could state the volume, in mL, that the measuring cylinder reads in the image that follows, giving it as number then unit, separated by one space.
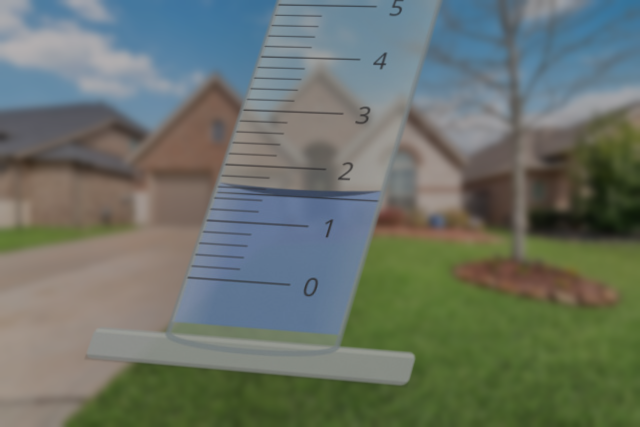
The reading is 1.5 mL
